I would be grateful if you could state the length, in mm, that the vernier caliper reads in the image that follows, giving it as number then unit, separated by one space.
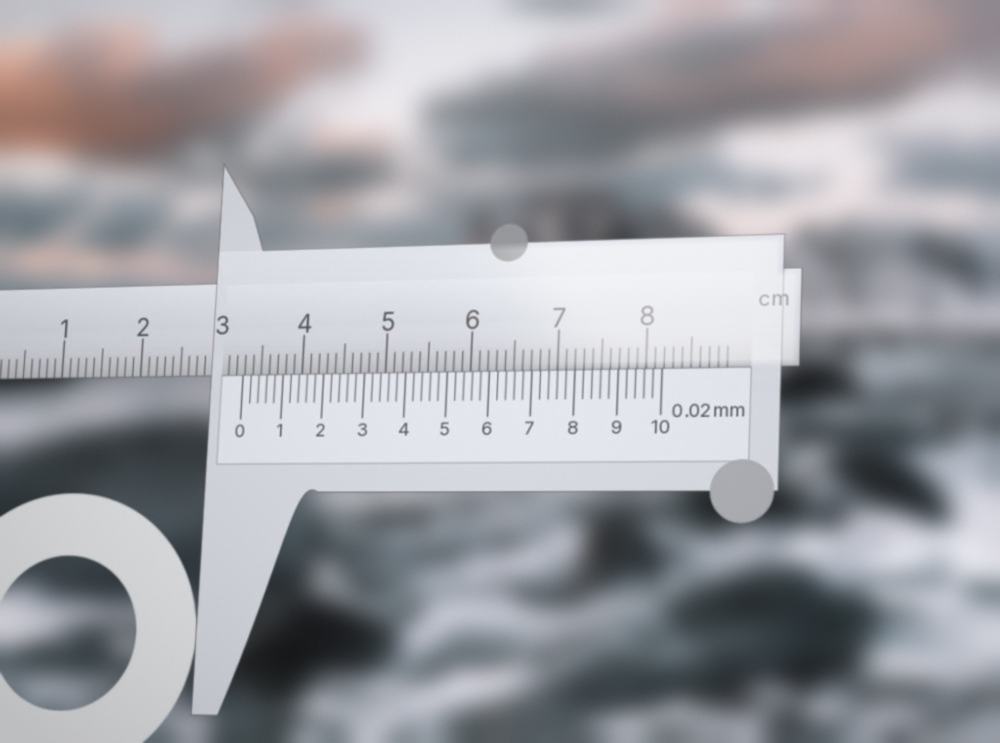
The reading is 32.8 mm
